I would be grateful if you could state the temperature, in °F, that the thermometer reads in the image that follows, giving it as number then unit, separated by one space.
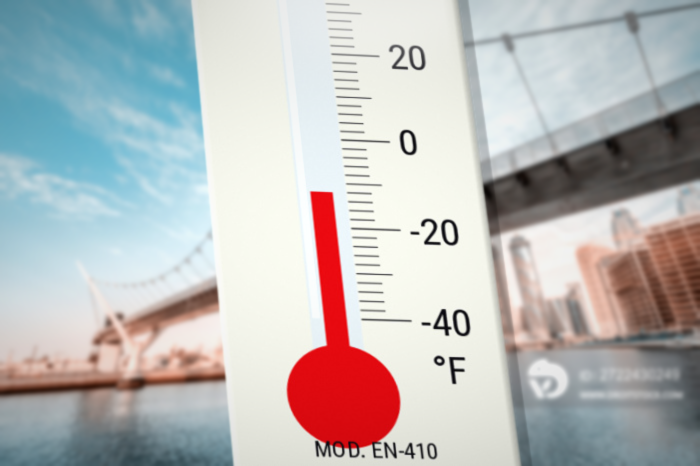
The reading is -12 °F
